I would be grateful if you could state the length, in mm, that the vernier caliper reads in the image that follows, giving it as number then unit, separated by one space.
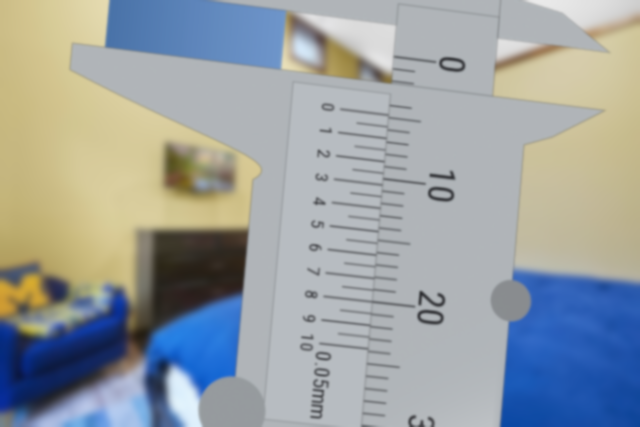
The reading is 4.8 mm
